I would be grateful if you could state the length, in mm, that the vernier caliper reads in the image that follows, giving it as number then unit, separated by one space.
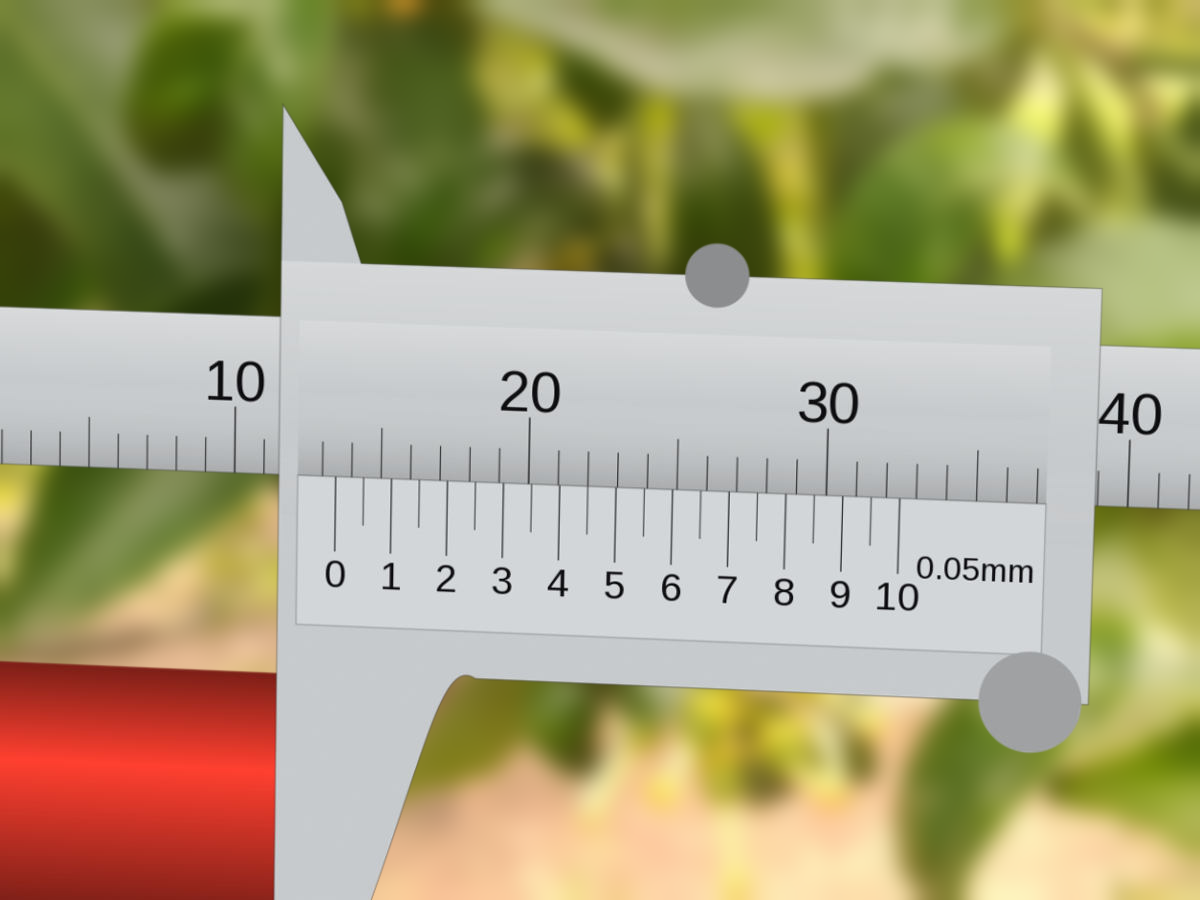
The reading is 13.45 mm
